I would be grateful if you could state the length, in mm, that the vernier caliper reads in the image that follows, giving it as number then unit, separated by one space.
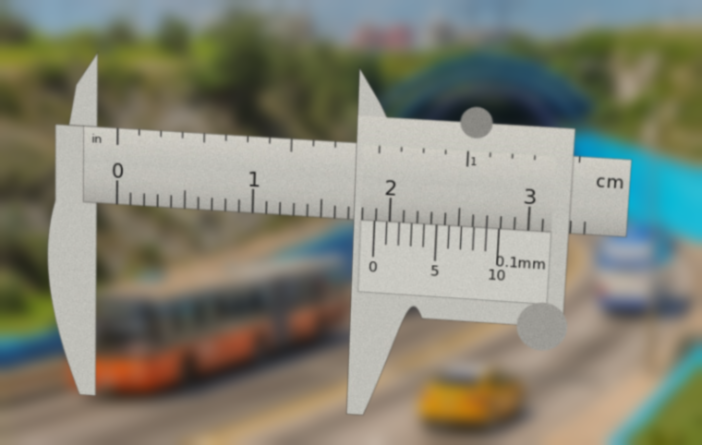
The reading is 18.9 mm
